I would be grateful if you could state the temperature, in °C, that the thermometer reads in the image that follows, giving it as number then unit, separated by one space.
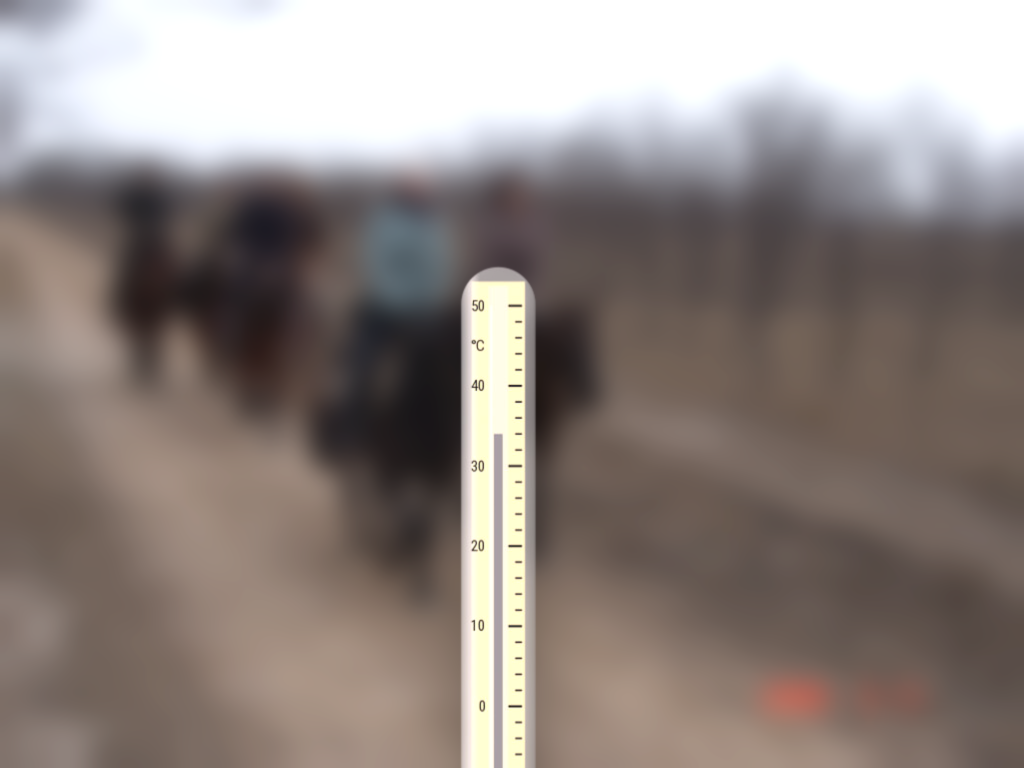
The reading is 34 °C
